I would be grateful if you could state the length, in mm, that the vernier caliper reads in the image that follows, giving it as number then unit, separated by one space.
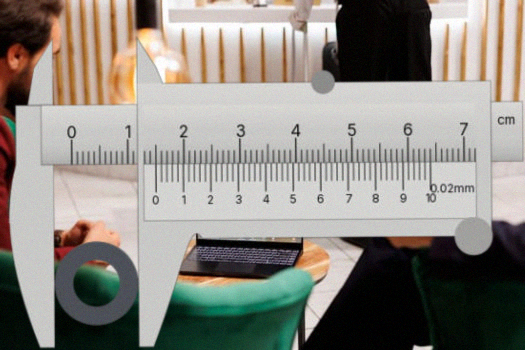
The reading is 15.0 mm
